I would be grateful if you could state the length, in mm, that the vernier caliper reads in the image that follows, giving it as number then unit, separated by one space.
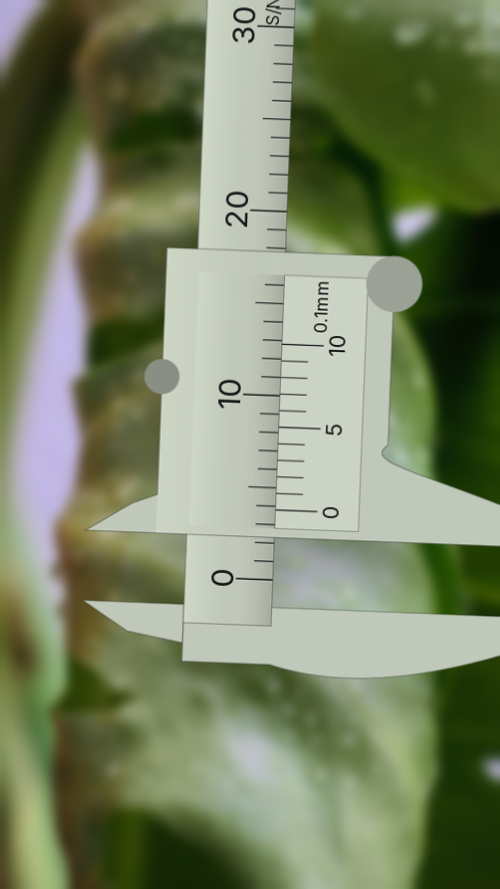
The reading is 3.8 mm
